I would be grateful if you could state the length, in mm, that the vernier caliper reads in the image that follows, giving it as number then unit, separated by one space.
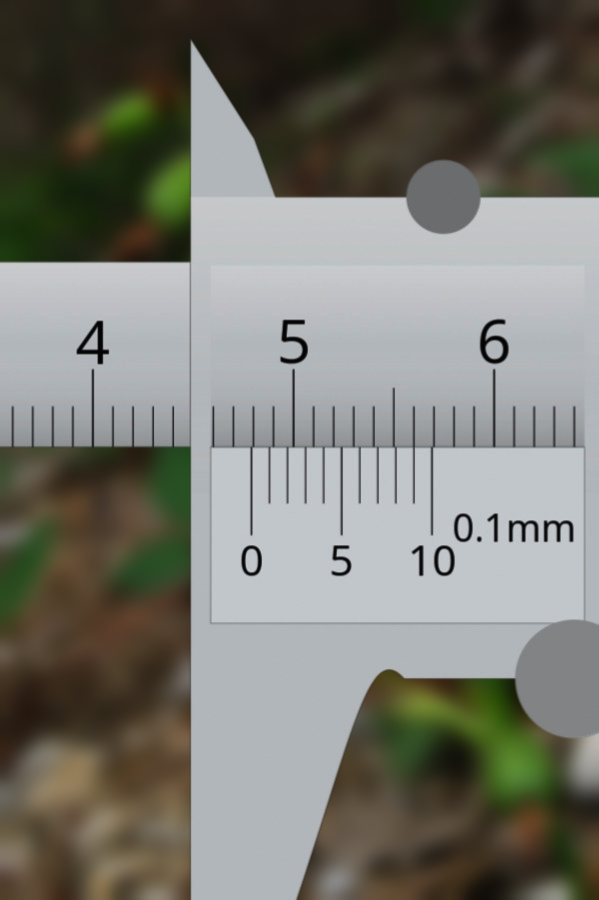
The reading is 47.9 mm
